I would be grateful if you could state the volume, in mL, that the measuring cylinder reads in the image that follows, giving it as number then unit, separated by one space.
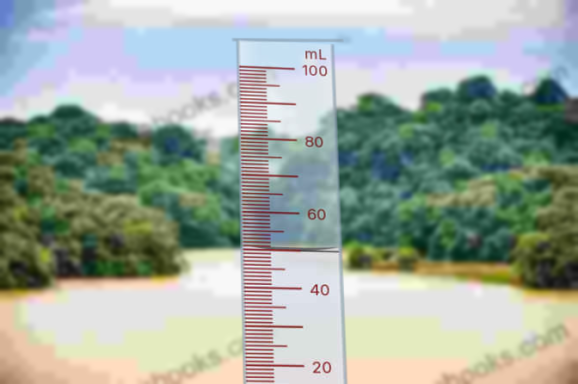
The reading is 50 mL
